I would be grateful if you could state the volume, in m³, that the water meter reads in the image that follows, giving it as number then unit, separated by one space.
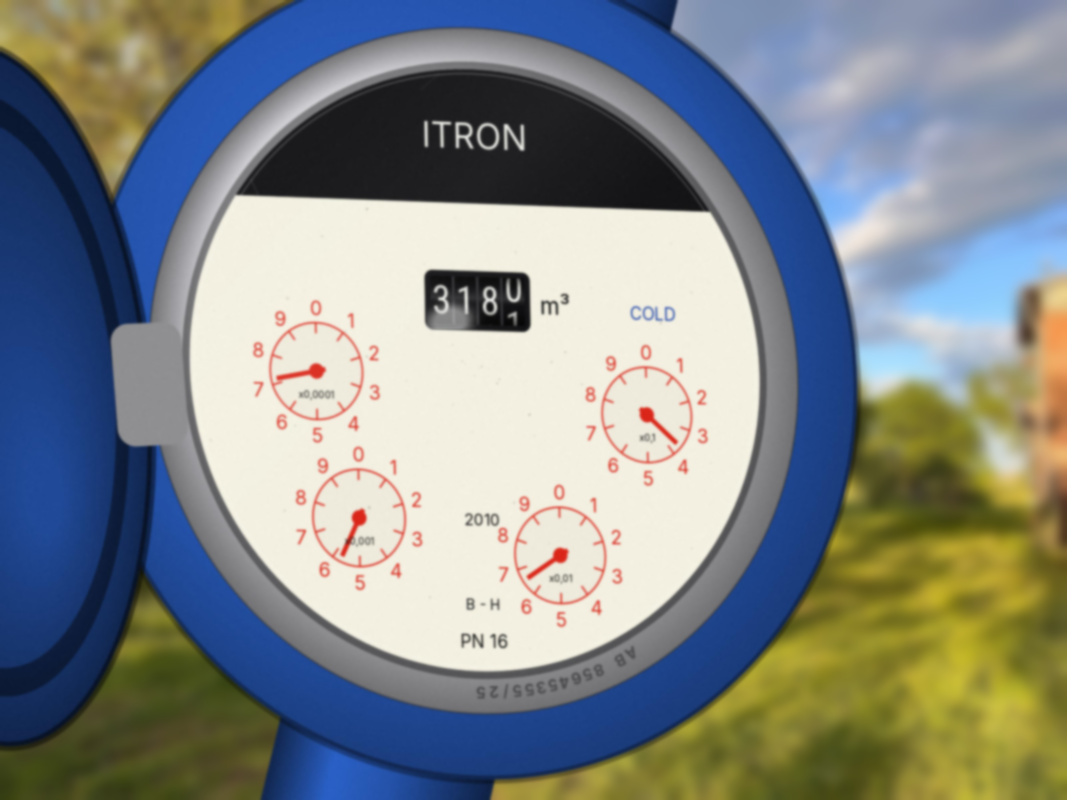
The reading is 3180.3657 m³
